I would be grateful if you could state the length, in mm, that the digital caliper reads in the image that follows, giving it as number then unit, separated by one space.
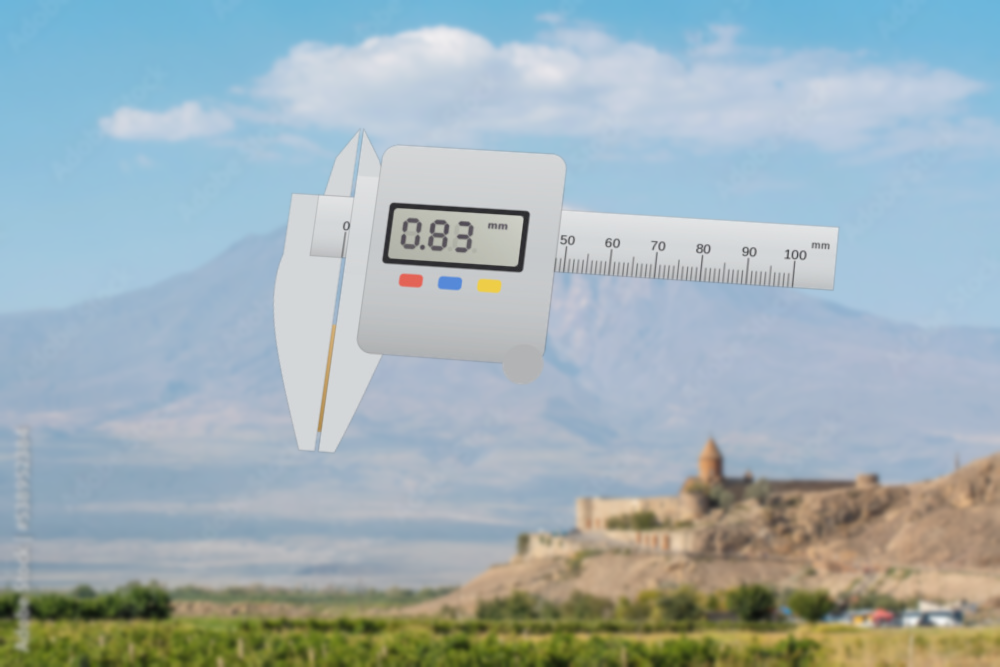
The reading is 0.83 mm
